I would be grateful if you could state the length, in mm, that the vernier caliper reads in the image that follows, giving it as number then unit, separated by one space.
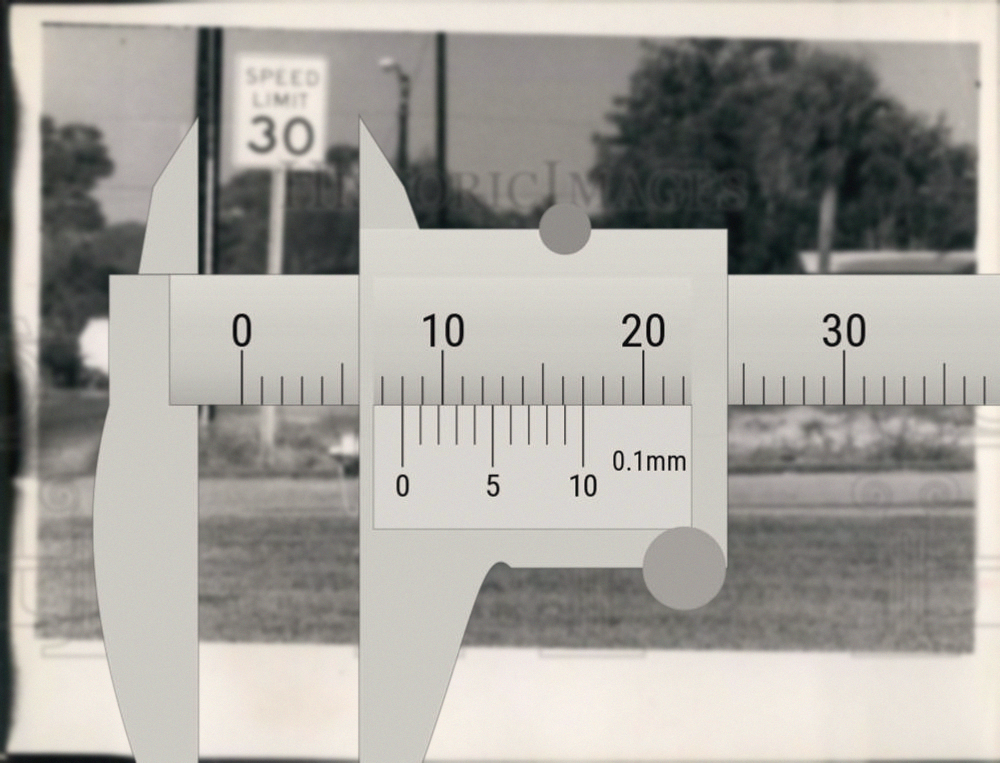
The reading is 8.0 mm
